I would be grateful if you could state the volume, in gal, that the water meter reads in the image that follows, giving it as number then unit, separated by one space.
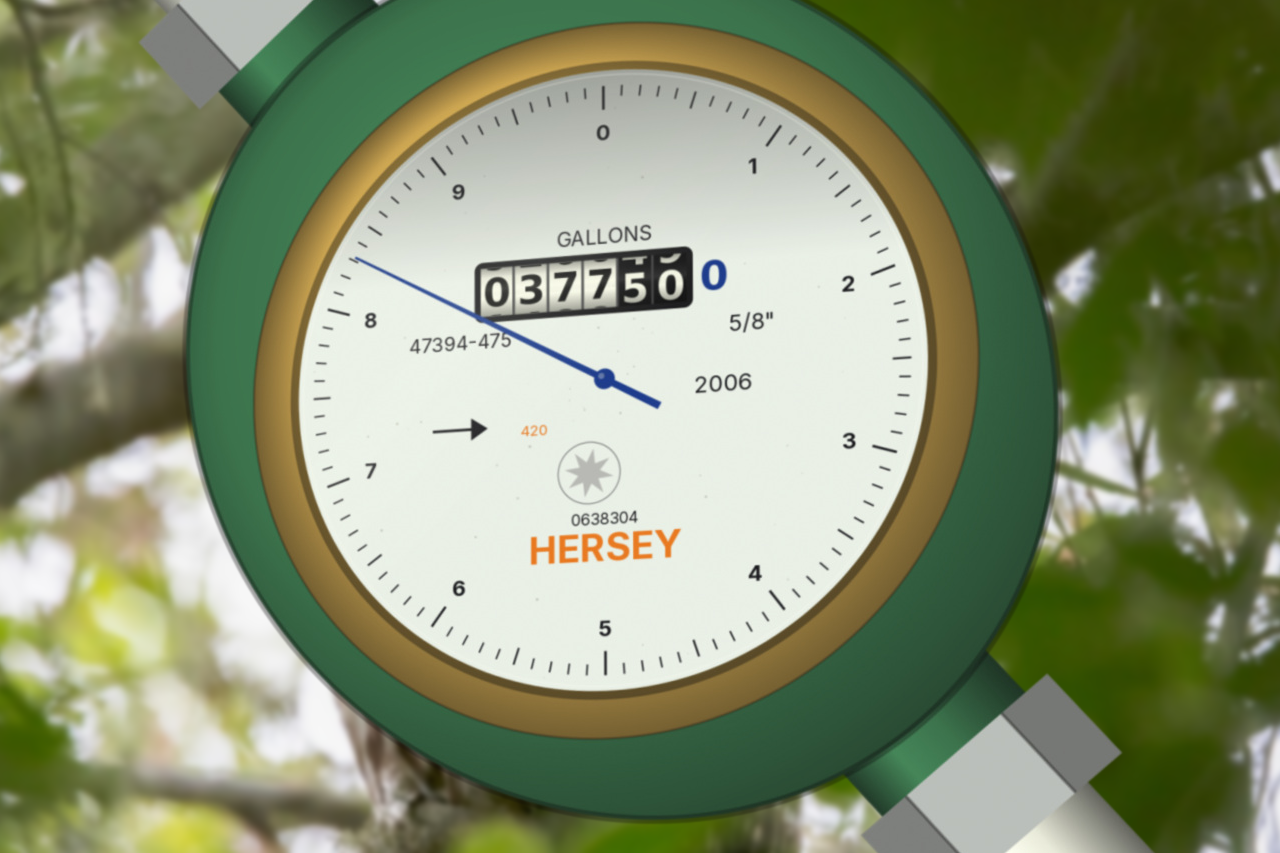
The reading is 377498.3 gal
